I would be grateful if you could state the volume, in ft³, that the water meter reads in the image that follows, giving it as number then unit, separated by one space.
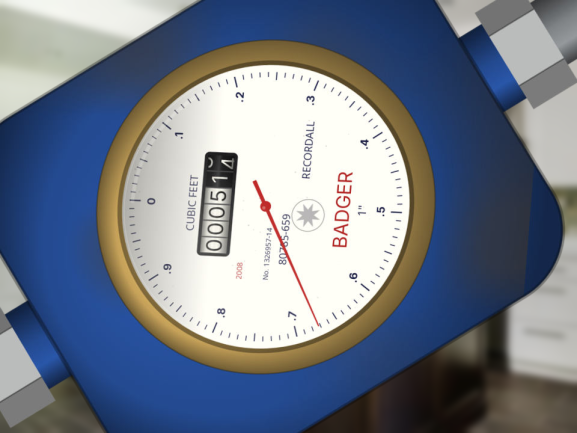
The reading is 513.67 ft³
